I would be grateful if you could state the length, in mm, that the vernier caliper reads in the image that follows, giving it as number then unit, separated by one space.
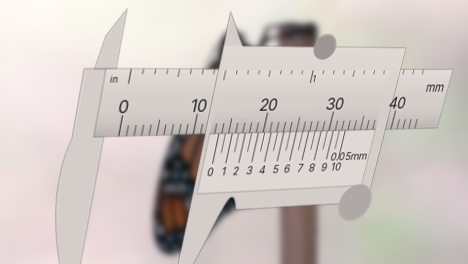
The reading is 13.6 mm
